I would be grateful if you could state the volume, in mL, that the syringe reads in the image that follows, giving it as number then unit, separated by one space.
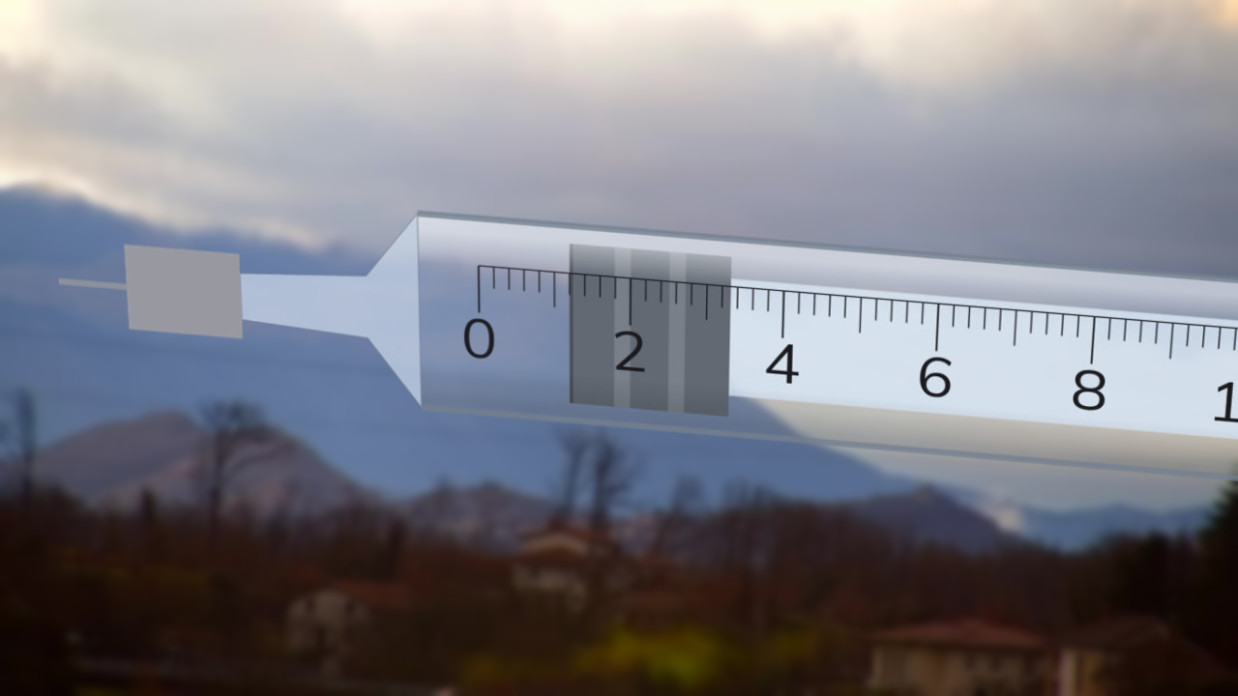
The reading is 1.2 mL
